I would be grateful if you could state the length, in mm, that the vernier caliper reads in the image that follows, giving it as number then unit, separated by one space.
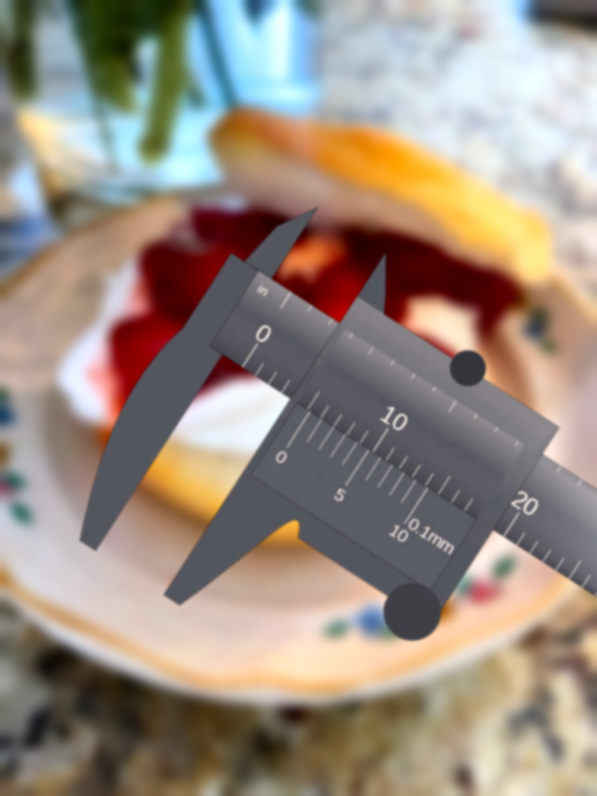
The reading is 5.2 mm
